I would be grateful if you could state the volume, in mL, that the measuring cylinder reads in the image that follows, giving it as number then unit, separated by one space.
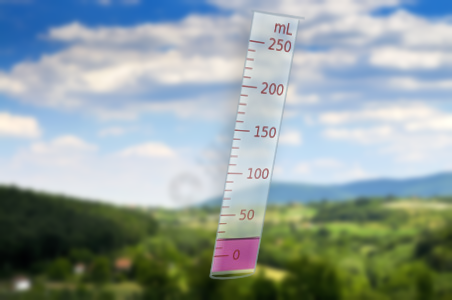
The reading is 20 mL
